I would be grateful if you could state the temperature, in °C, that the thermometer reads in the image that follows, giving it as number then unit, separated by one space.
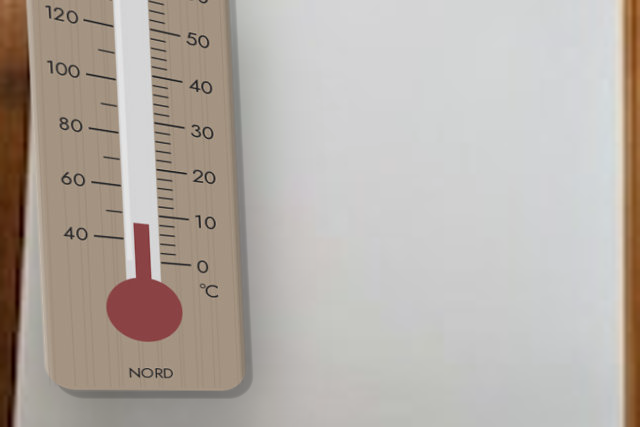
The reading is 8 °C
